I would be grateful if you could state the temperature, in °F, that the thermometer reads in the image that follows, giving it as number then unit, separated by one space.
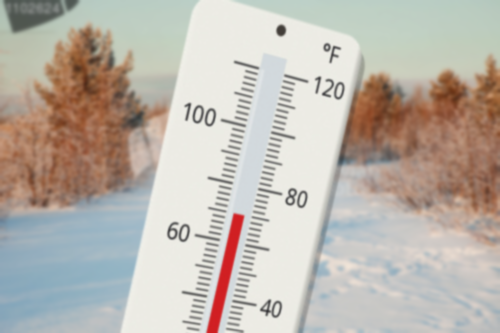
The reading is 70 °F
